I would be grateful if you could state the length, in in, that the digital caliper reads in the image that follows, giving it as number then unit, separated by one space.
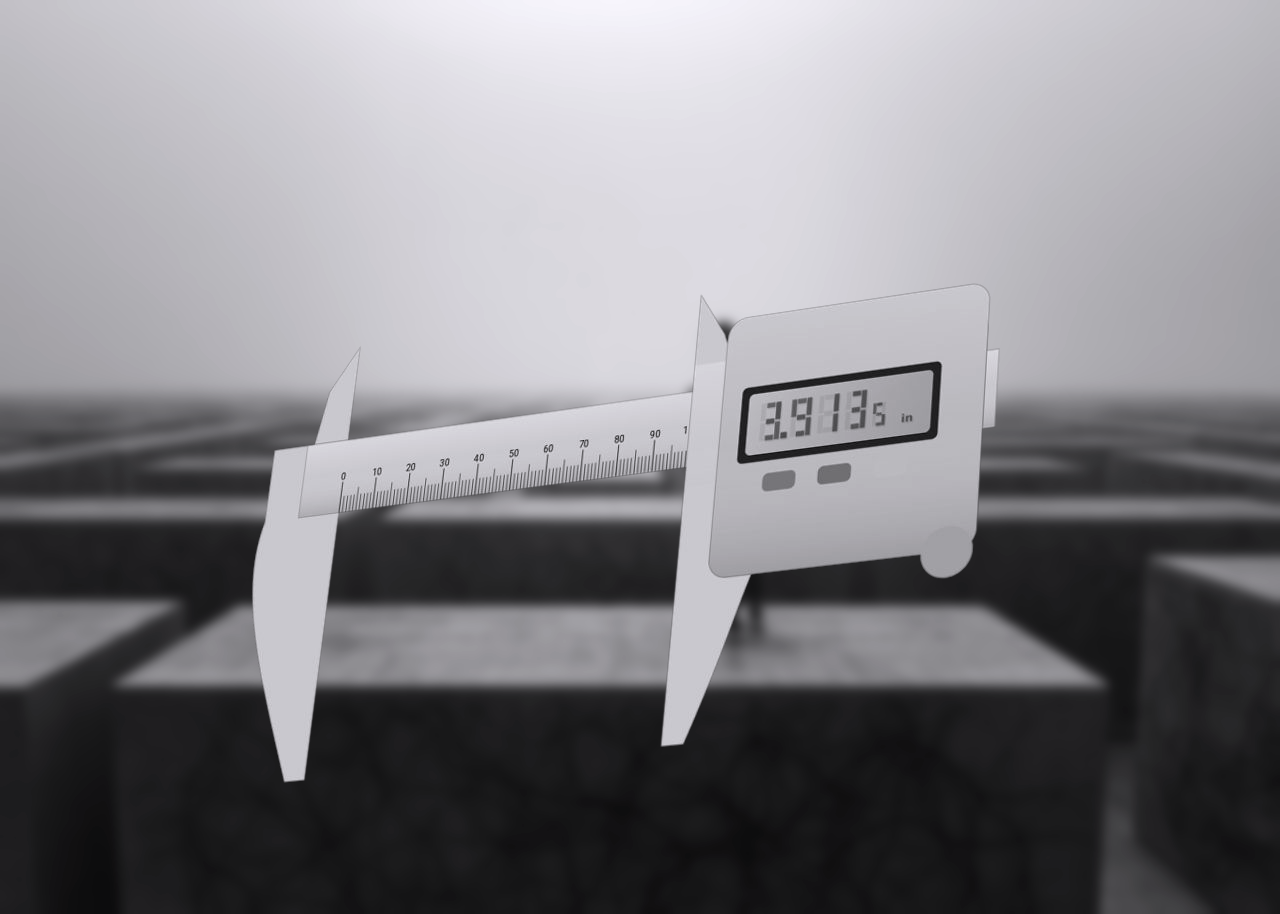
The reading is 3.9135 in
